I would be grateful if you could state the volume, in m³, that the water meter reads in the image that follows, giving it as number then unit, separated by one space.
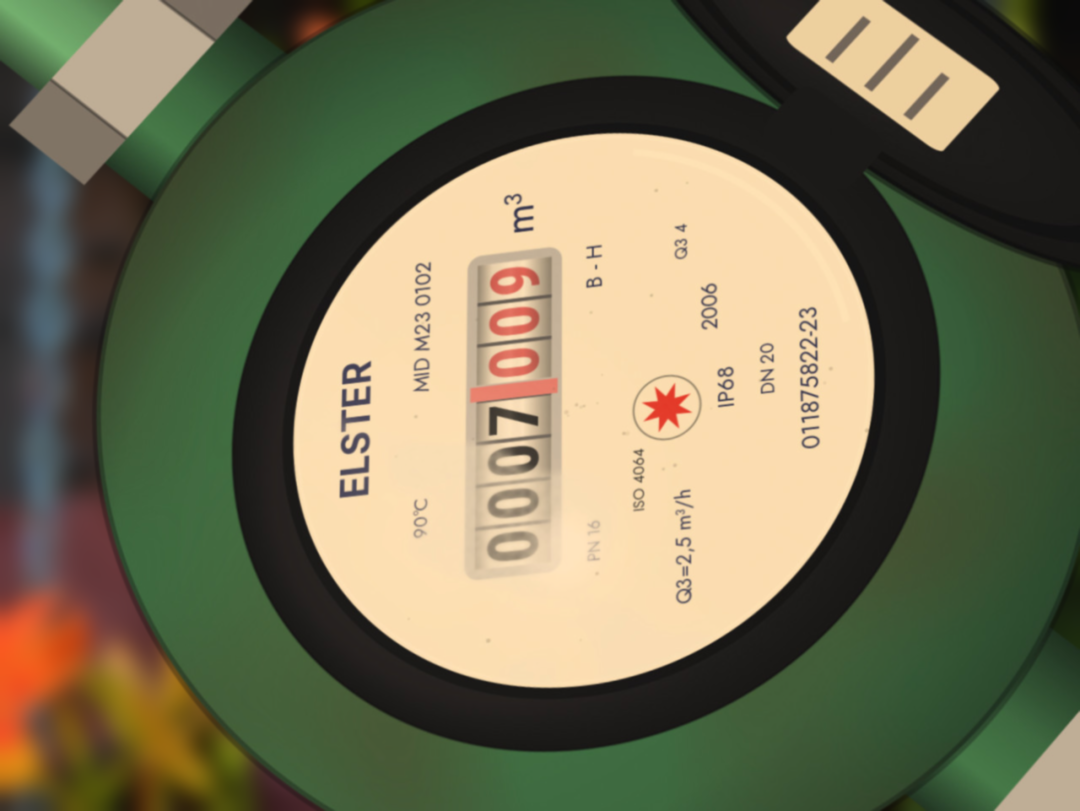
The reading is 7.009 m³
